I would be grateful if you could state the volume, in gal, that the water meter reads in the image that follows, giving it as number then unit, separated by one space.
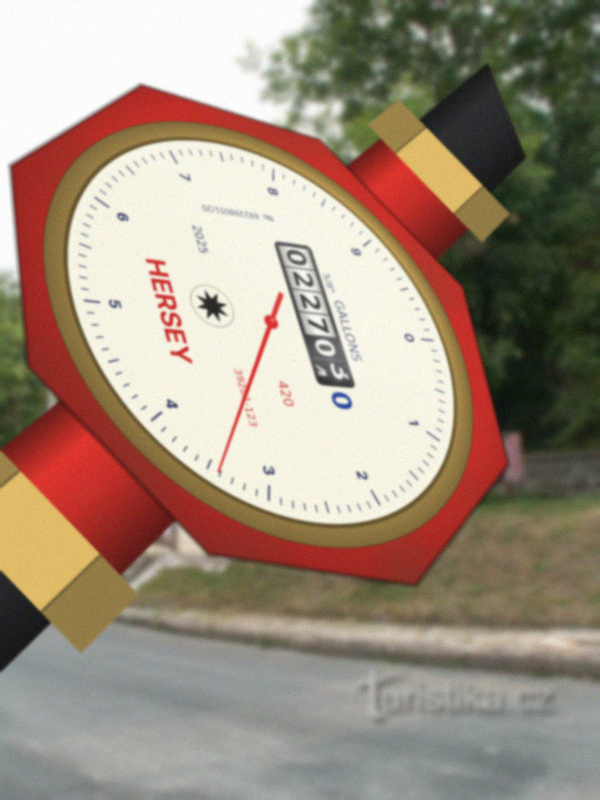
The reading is 227033.4 gal
